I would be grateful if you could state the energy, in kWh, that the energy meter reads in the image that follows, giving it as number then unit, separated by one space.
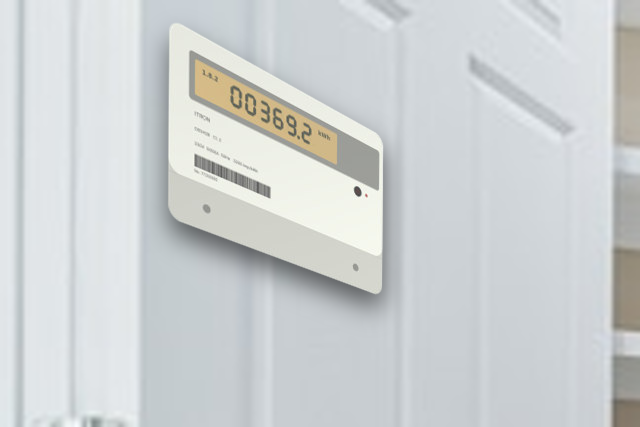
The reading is 369.2 kWh
